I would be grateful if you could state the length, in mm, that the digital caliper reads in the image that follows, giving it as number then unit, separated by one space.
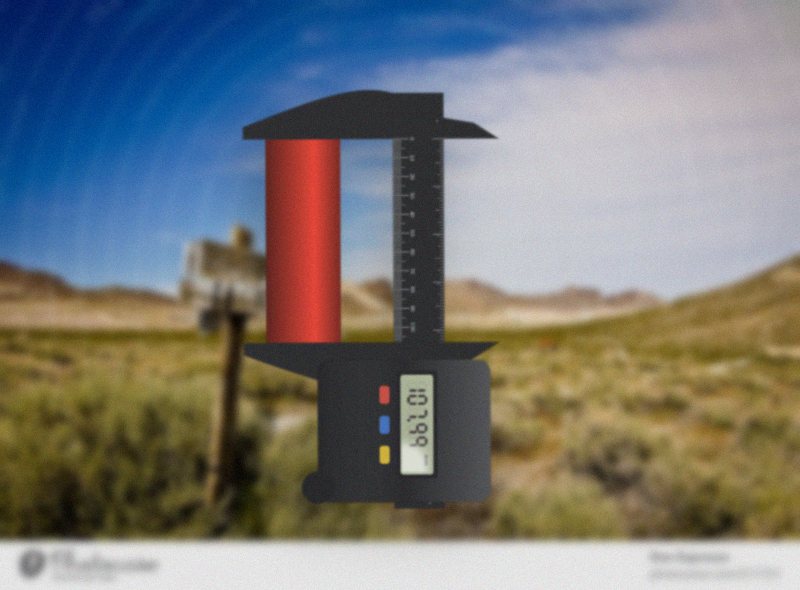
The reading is 107.99 mm
